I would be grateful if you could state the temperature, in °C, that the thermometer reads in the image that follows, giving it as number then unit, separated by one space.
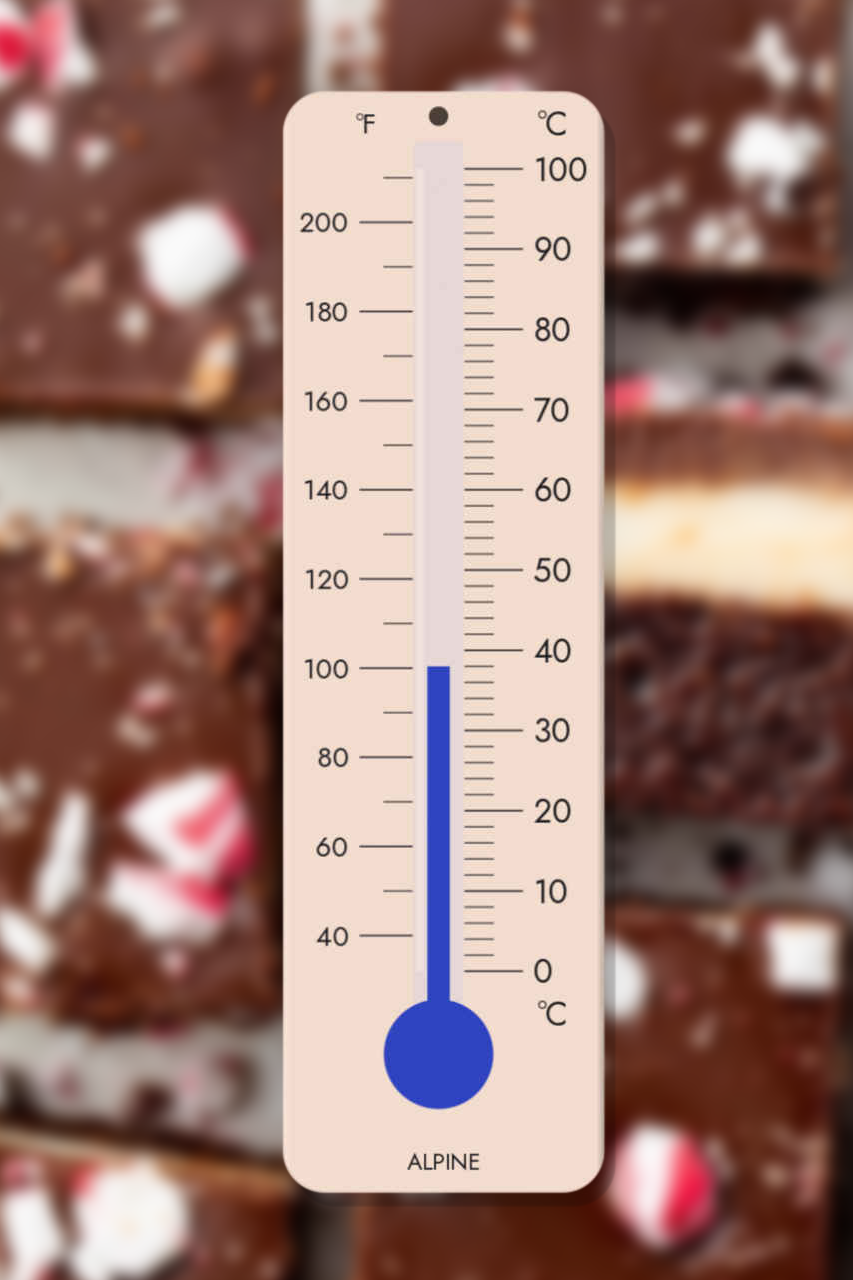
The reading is 38 °C
